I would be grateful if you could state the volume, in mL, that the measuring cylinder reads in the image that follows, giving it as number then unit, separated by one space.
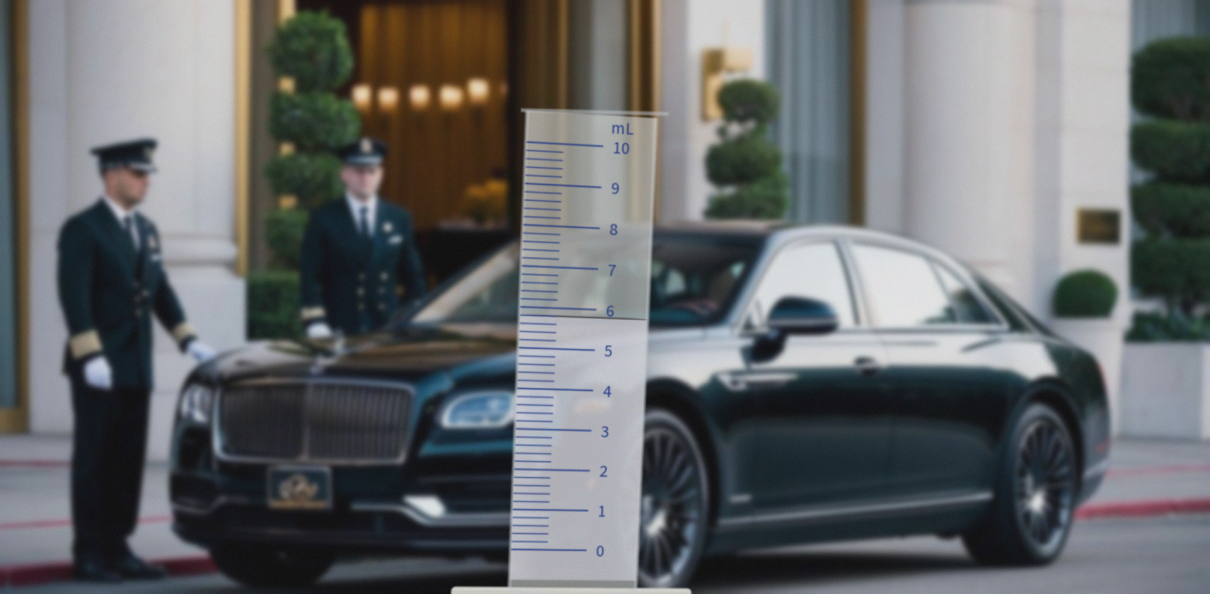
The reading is 5.8 mL
